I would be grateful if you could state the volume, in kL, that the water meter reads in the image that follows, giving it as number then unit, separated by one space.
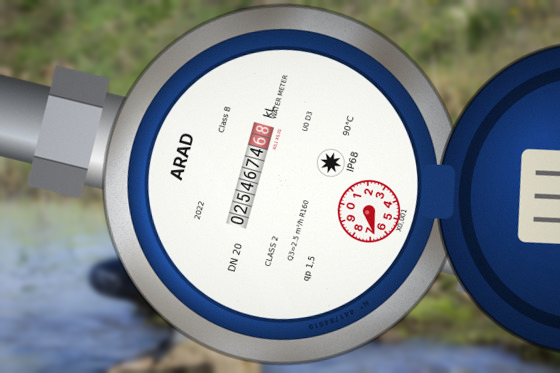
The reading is 254674.686 kL
